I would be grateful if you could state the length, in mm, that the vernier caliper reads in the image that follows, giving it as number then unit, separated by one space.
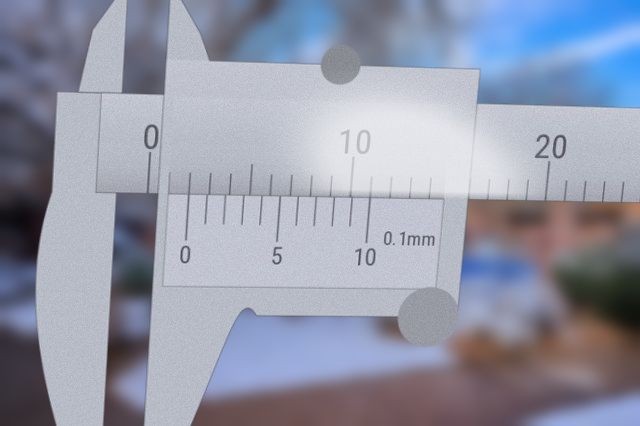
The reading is 2.0 mm
